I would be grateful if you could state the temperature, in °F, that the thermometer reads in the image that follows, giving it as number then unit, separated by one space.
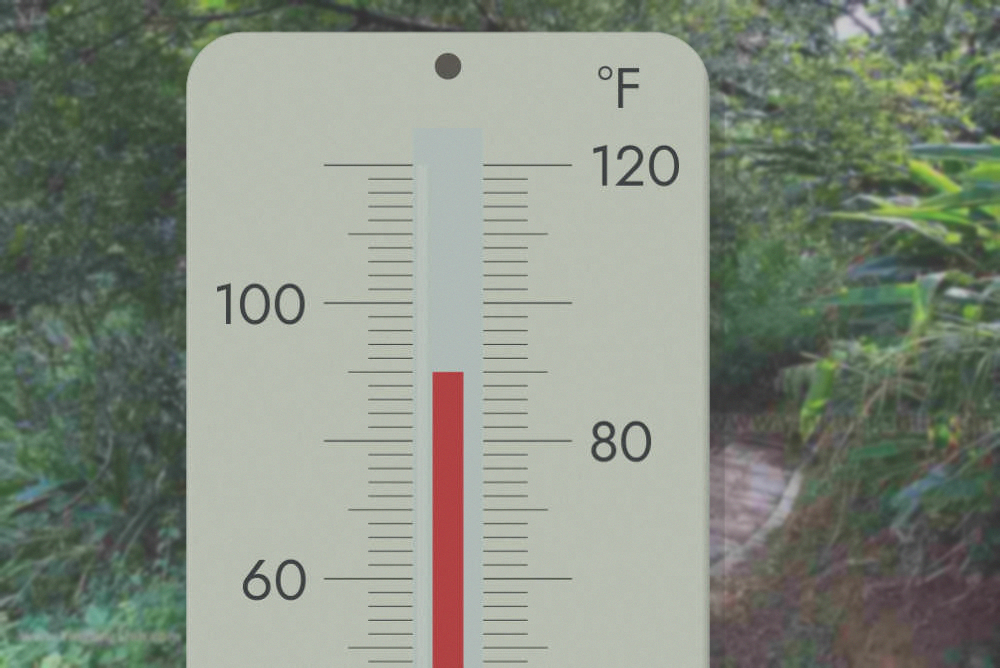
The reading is 90 °F
